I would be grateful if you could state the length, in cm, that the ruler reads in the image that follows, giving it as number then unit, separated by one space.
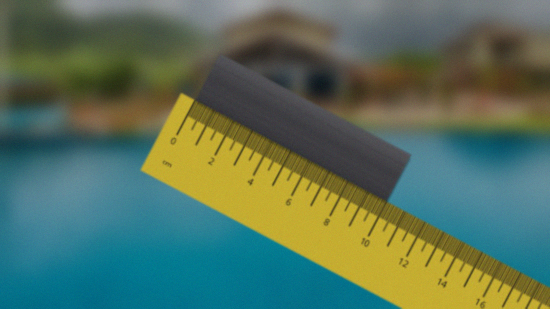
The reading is 10 cm
